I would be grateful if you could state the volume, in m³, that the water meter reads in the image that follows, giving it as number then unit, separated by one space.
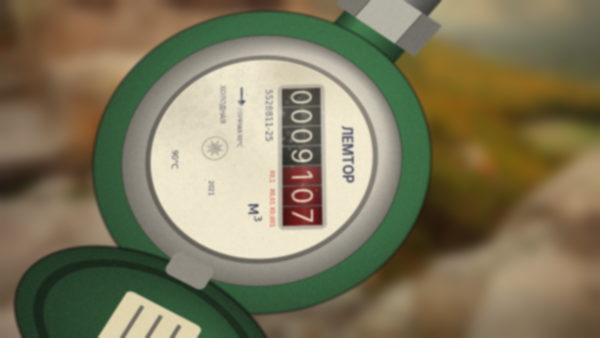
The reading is 9.107 m³
